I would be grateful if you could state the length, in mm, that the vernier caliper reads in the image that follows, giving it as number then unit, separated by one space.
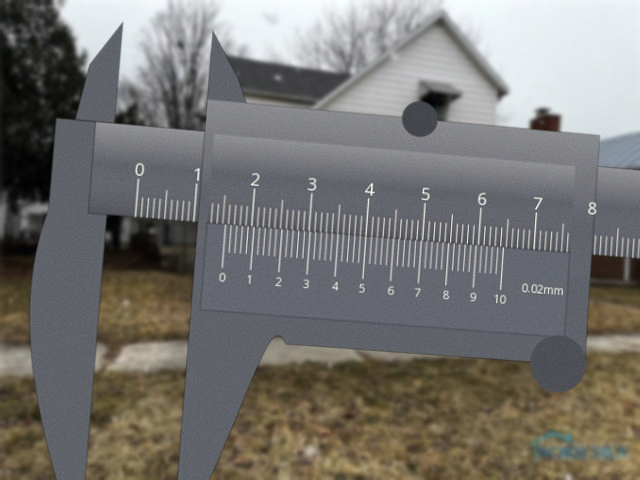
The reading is 15.5 mm
